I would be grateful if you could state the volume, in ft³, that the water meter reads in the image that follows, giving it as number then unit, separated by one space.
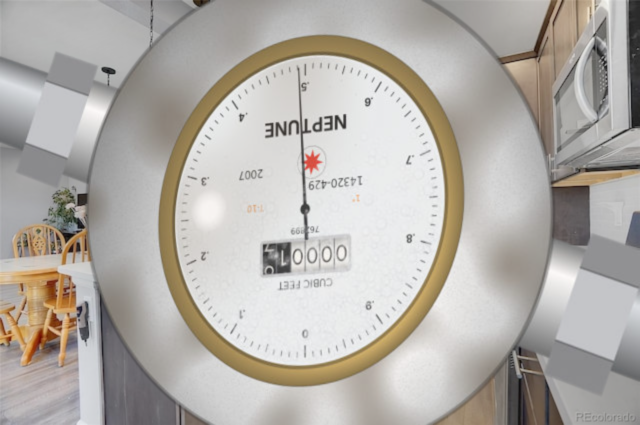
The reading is 16.49 ft³
